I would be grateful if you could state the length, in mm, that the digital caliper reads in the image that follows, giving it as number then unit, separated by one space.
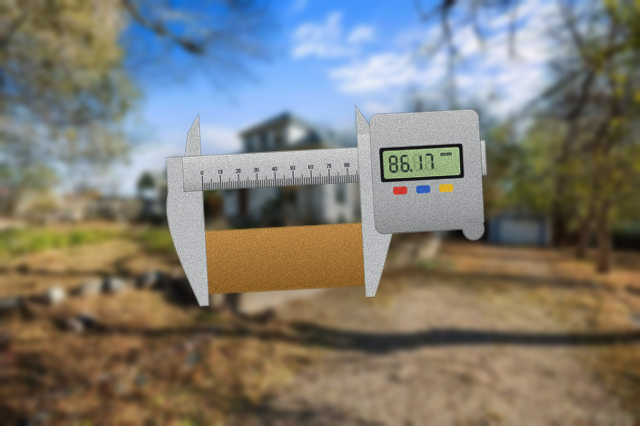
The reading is 86.17 mm
